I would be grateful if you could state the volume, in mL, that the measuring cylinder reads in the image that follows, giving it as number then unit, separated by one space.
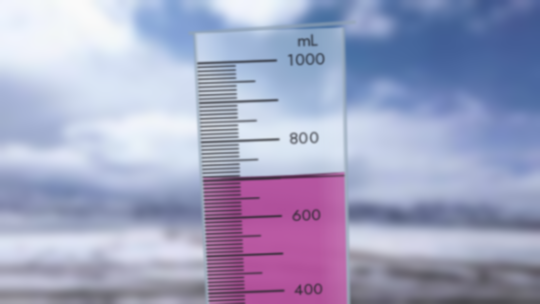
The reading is 700 mL
